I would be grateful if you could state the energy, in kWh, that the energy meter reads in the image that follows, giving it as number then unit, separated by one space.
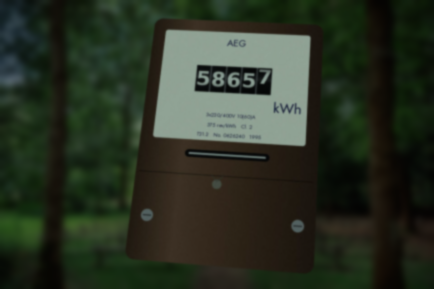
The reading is 58657 kWh
